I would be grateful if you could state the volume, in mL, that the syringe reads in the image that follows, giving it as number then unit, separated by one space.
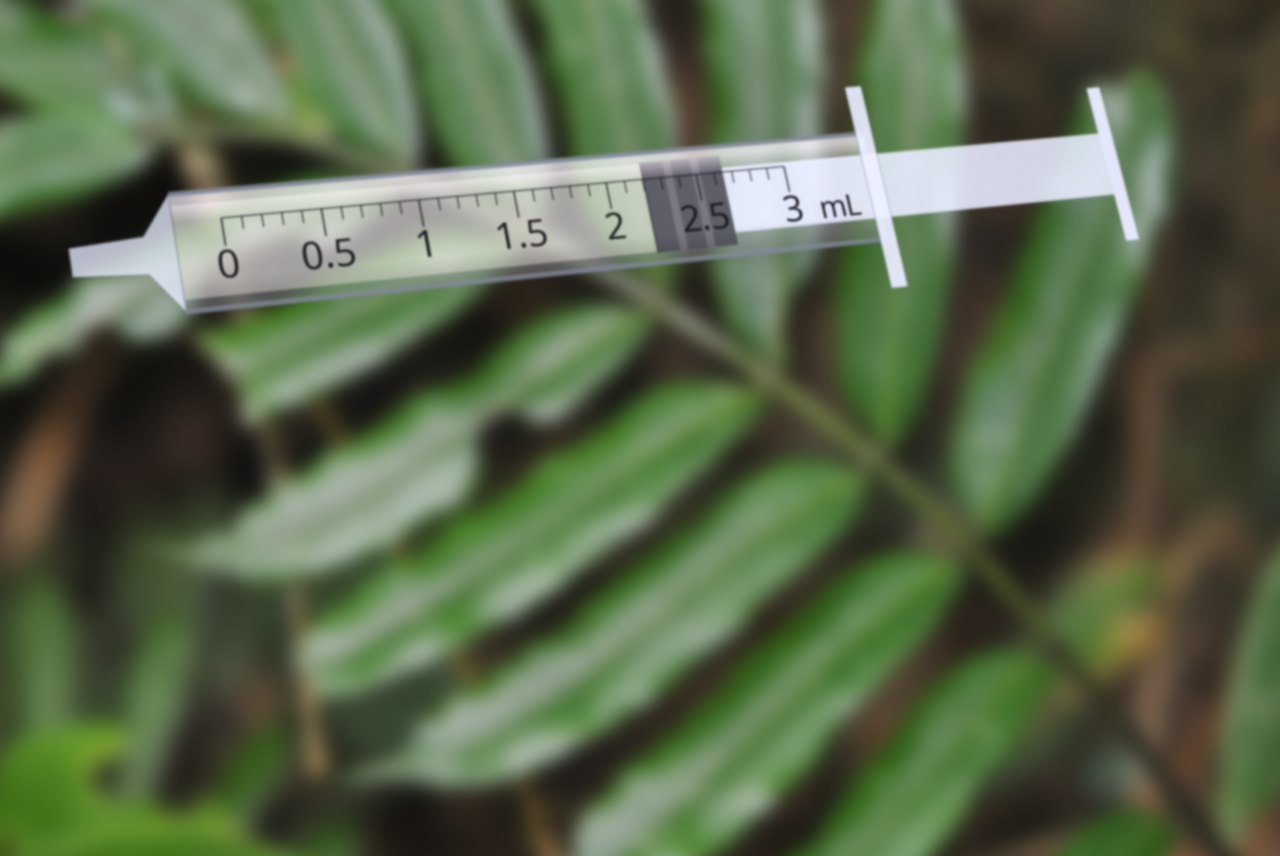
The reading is 2.2 mL
